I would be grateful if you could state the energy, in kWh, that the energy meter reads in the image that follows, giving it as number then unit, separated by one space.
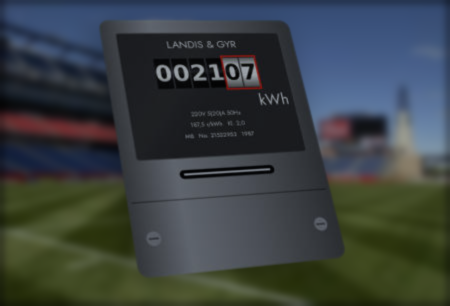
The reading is 21.07 kWh
